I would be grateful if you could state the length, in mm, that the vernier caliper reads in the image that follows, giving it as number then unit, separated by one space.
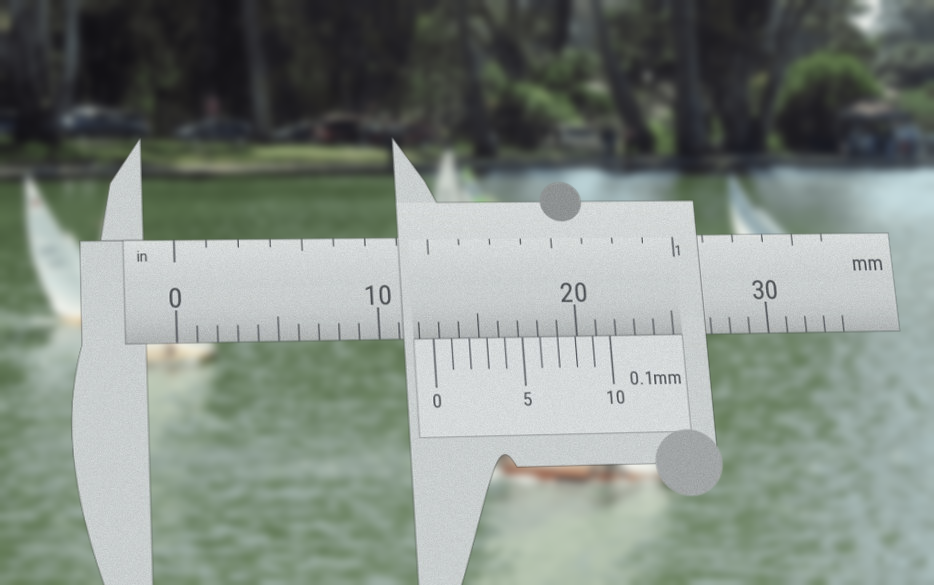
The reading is 12.7 mm
